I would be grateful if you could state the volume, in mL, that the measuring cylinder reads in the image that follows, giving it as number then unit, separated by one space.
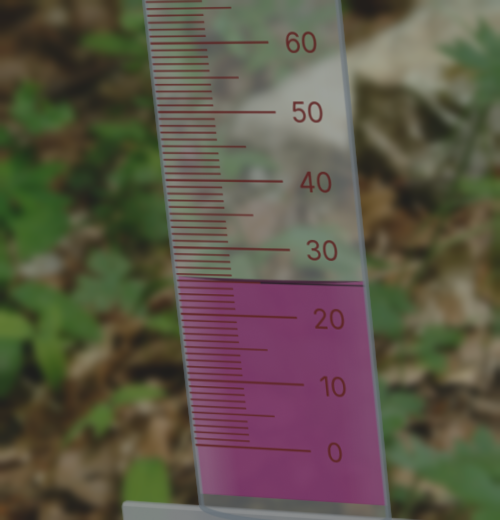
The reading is 25 mL
